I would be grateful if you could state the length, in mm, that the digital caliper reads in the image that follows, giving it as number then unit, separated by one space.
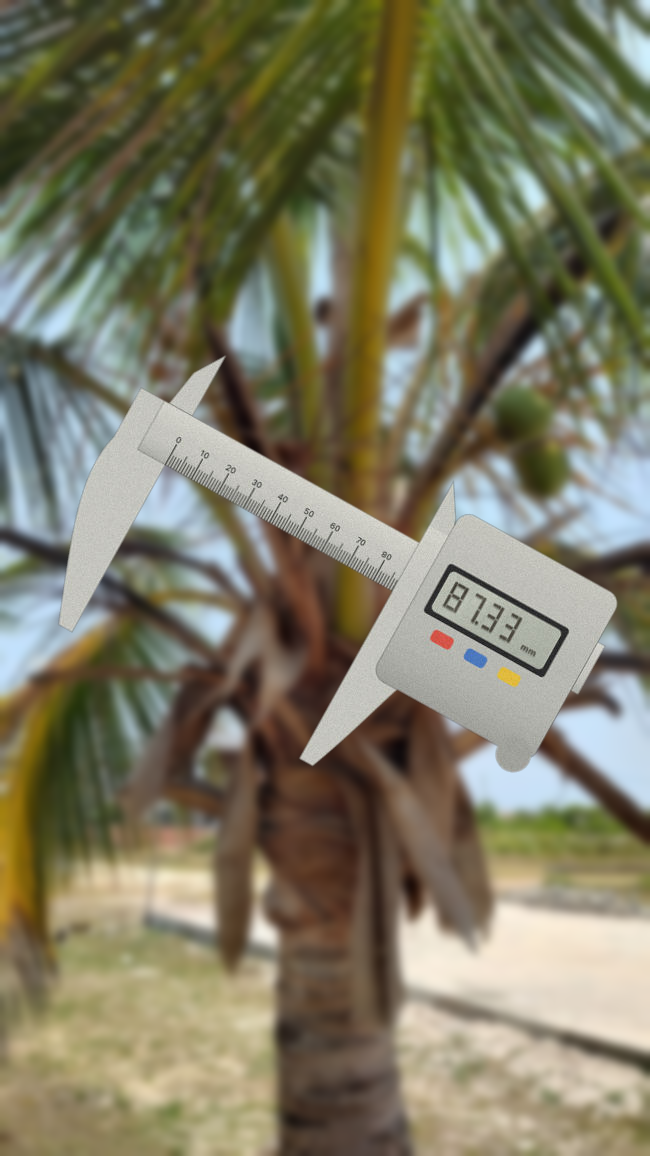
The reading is 87.33 mm
